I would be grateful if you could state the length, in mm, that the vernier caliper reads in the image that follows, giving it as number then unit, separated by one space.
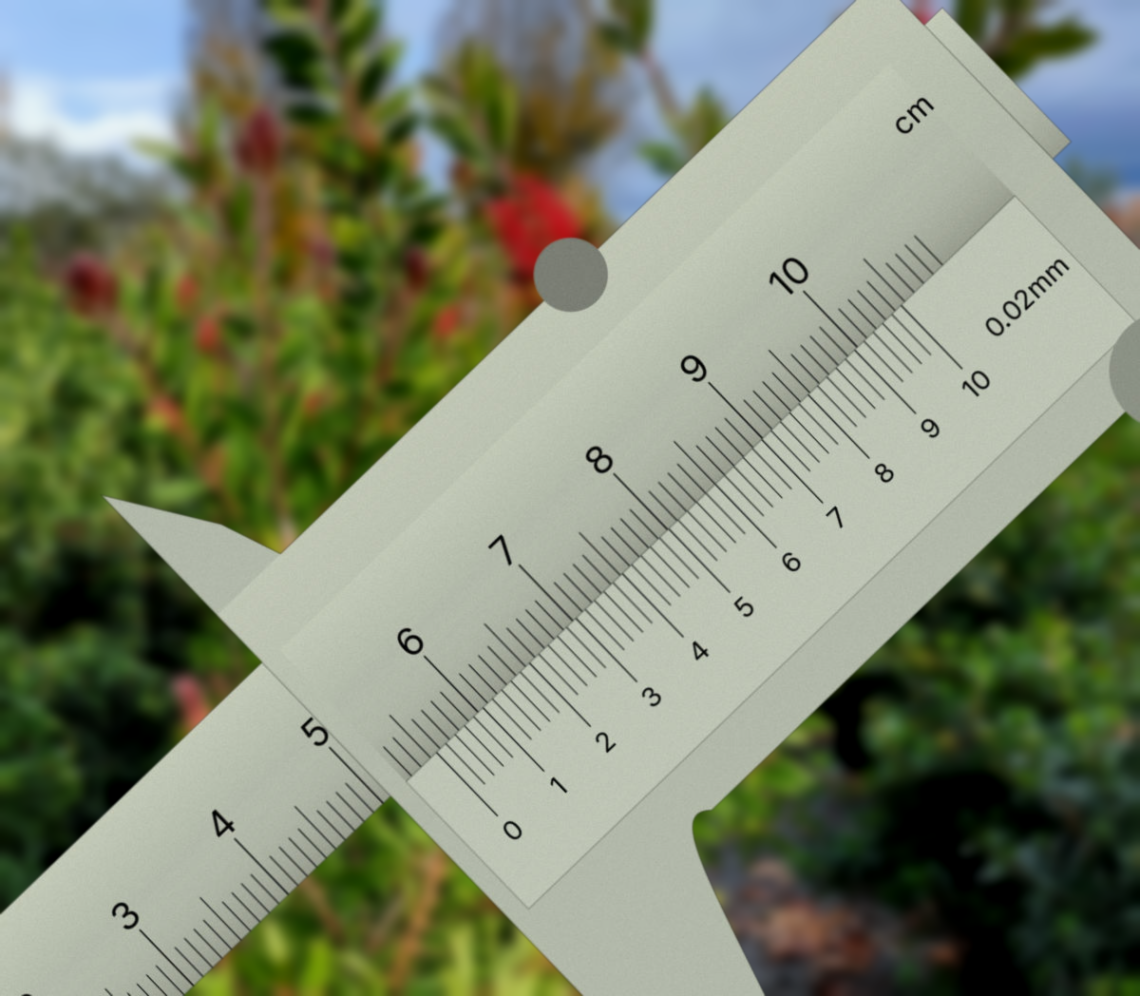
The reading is 55.6 mm
